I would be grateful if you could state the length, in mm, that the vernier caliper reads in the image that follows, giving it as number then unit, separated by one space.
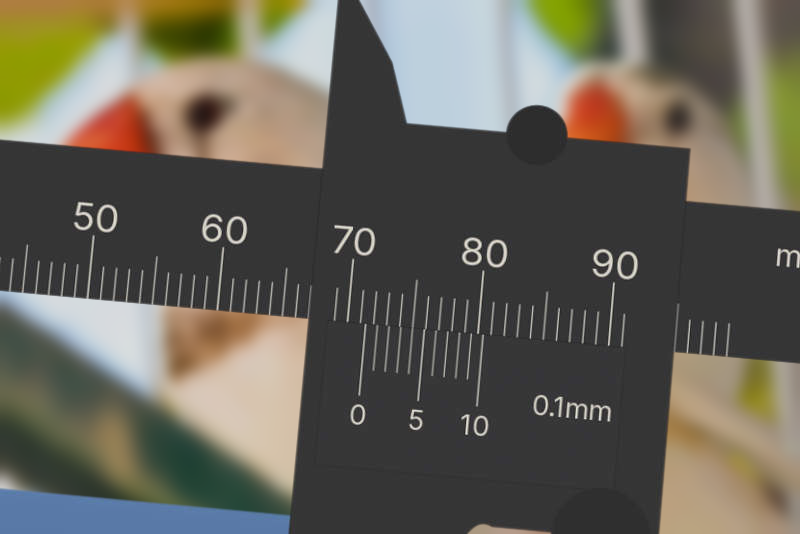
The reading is 71.4 mm
